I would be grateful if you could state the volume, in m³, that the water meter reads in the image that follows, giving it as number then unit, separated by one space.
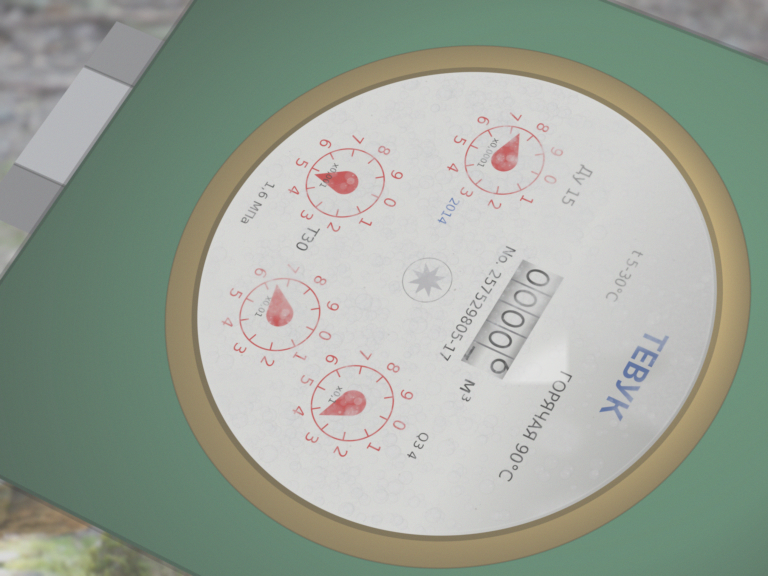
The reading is 6.3647 m³
